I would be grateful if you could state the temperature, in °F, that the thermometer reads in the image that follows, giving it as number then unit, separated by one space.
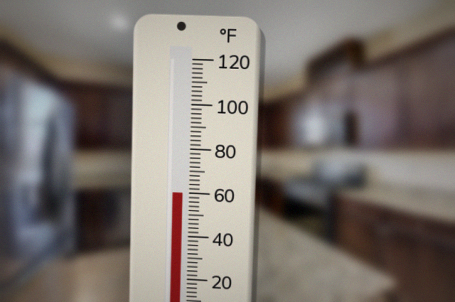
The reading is 60 °F
